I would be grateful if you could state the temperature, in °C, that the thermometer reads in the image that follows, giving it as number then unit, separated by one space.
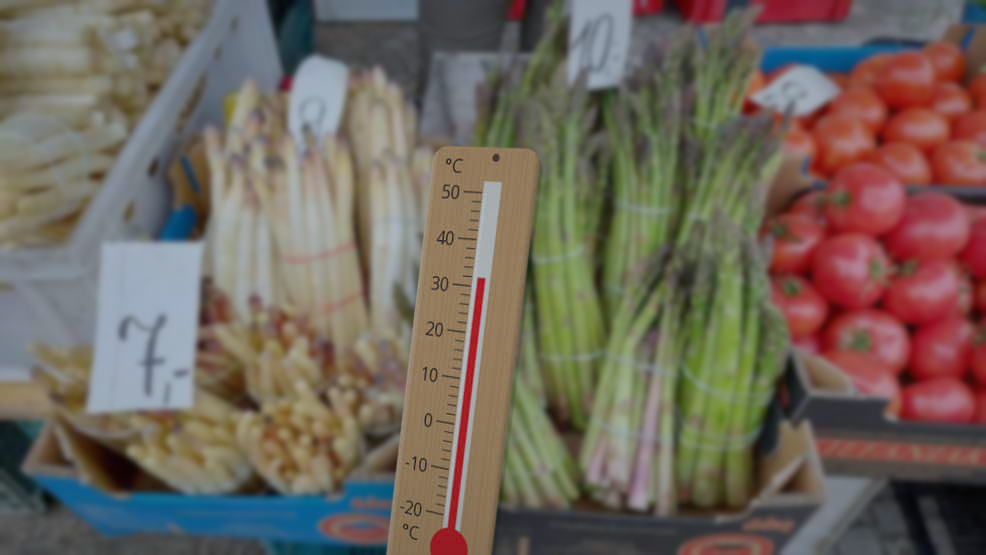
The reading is 32 °C
